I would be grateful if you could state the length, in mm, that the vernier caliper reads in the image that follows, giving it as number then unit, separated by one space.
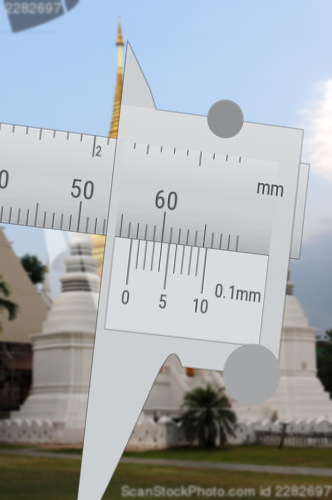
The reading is 56.4 mm
